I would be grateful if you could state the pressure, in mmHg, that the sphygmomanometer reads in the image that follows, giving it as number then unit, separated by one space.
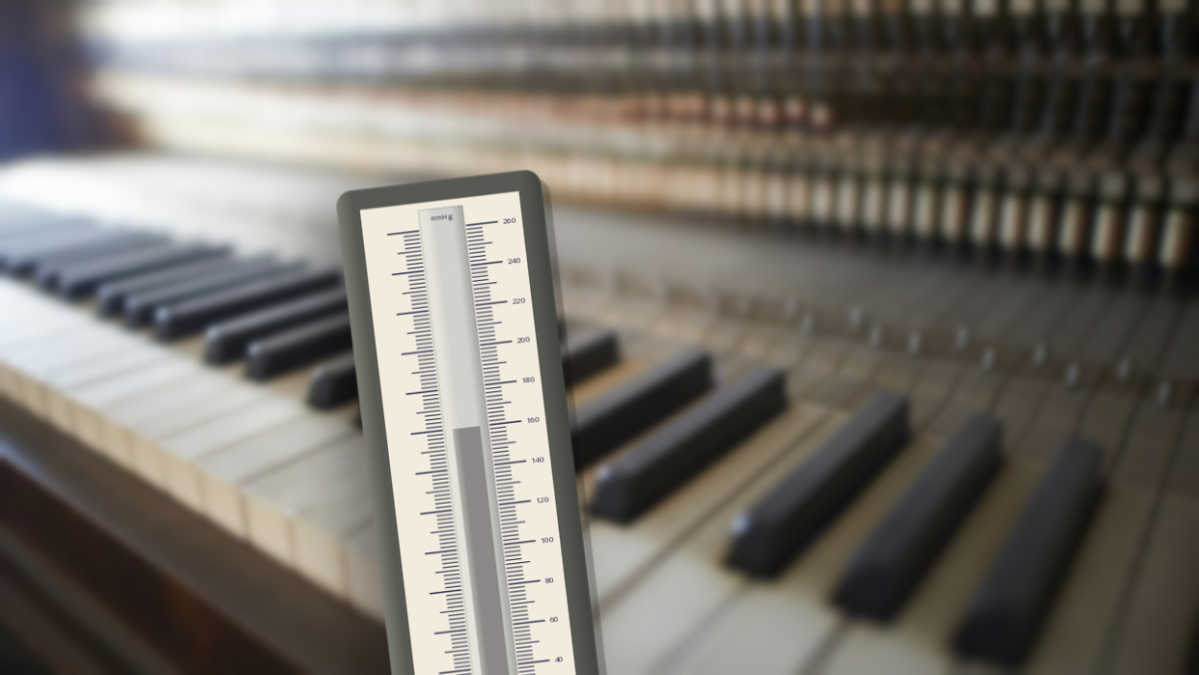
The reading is 160 mmHg
